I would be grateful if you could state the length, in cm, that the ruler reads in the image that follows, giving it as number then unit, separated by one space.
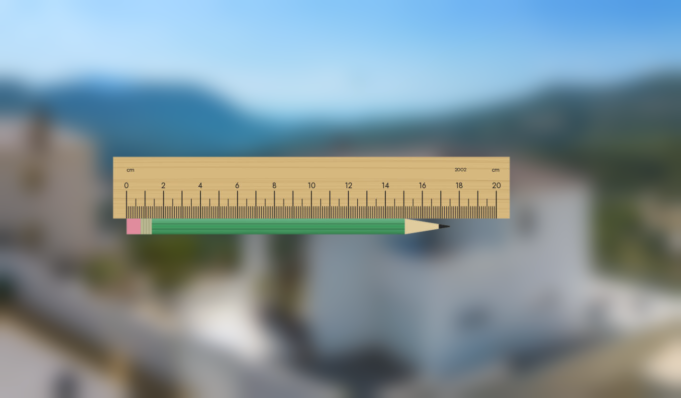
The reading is 17.5 cm
